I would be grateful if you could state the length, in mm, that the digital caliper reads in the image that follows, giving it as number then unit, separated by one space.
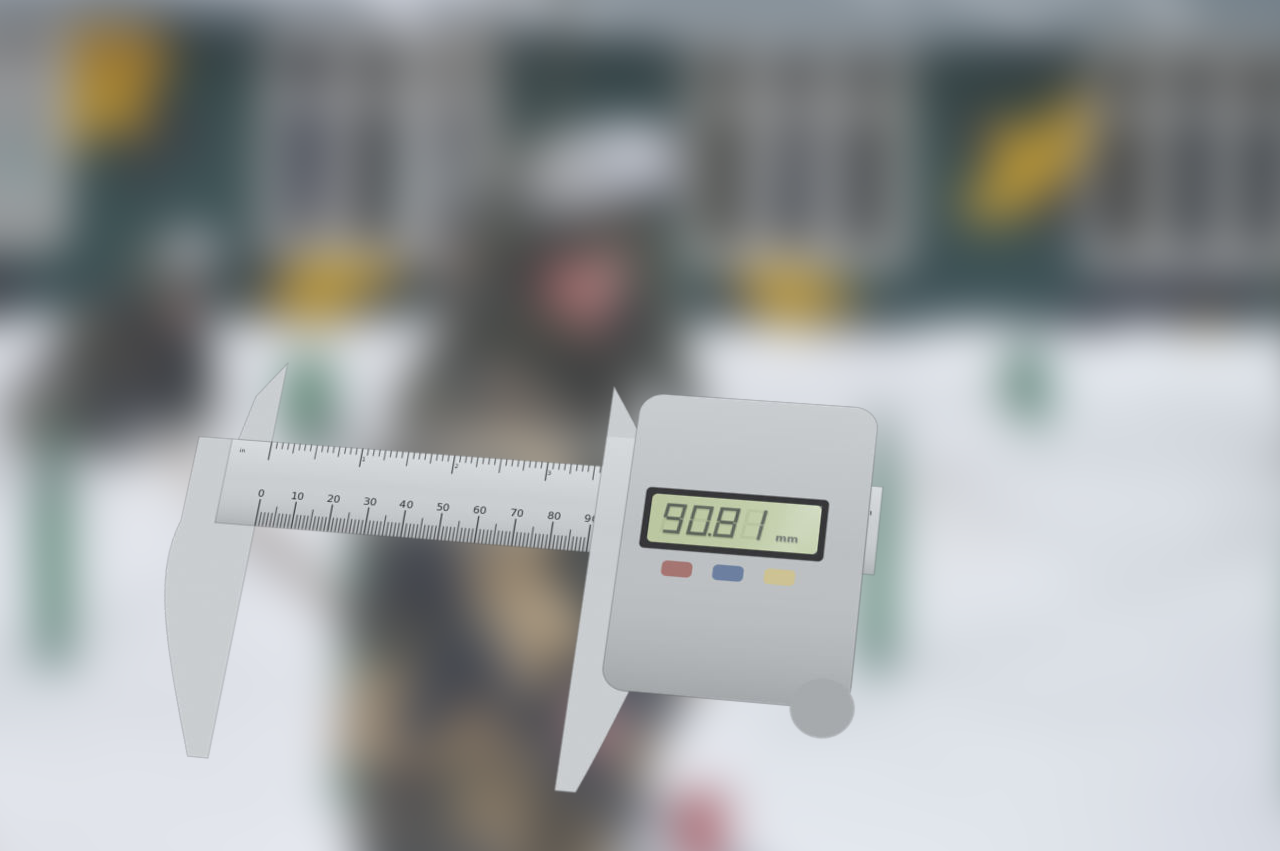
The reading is 90.81 mm
